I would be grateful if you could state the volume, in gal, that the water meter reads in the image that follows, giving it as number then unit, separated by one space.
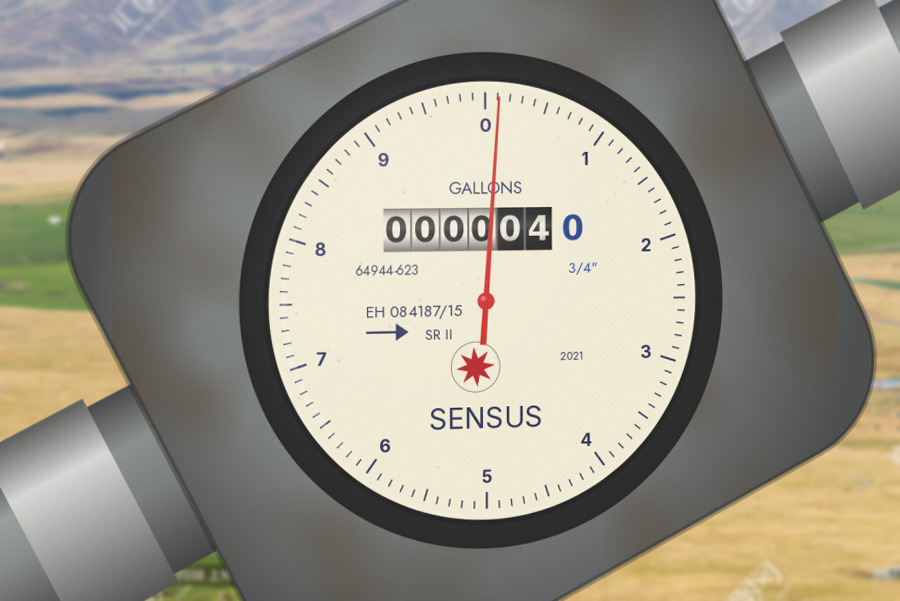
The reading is 40.1 gal
